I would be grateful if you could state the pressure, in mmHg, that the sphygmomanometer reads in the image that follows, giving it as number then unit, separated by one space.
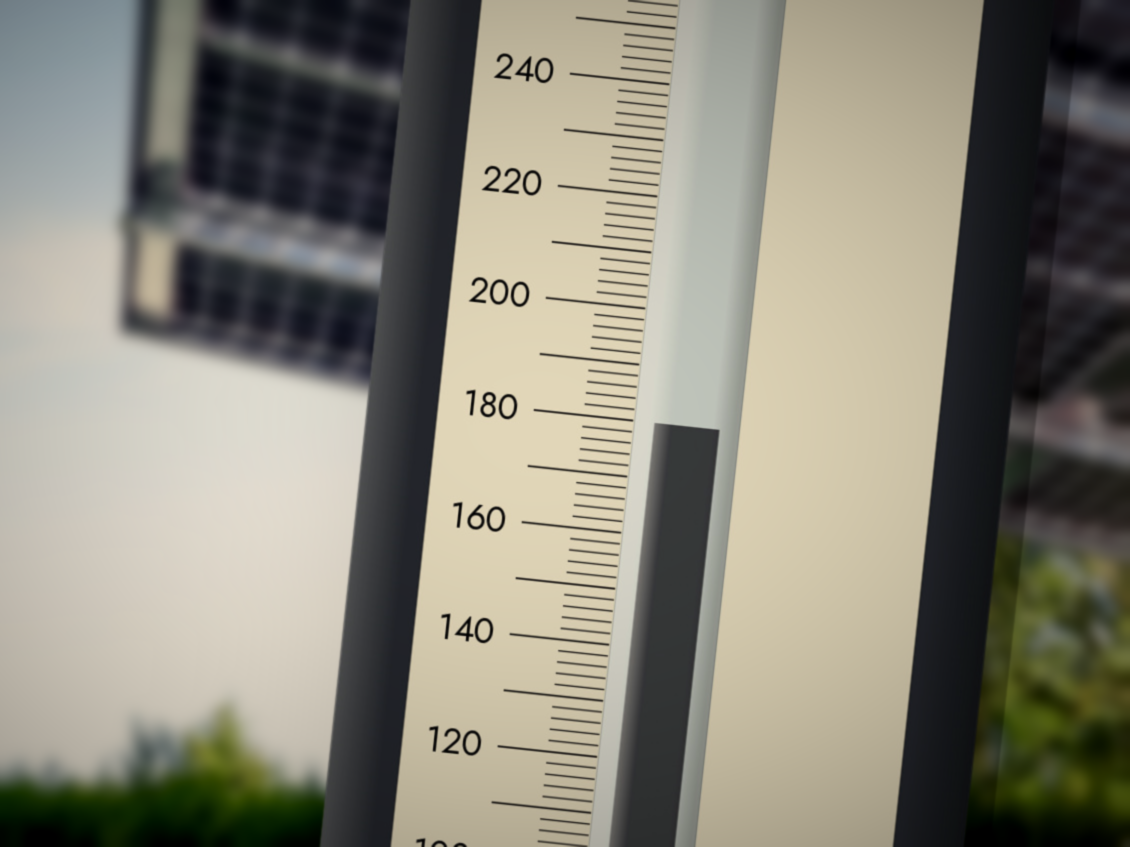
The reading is 180 mmHg
